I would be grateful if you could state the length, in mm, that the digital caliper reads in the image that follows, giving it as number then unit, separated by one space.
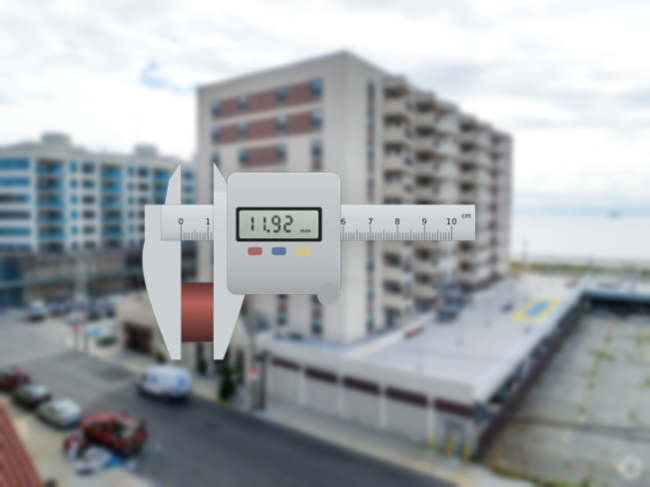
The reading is 11.92 mm
